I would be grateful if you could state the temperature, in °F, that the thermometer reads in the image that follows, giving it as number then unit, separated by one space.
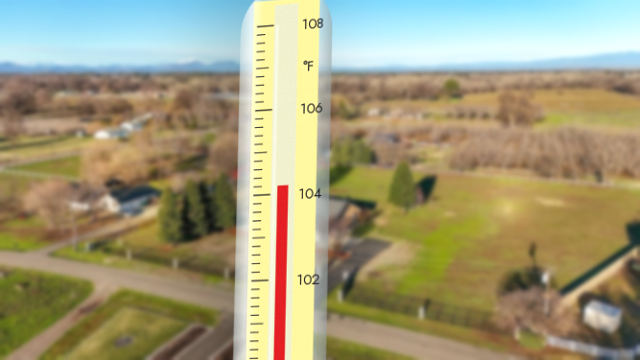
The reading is 104.2 °F
